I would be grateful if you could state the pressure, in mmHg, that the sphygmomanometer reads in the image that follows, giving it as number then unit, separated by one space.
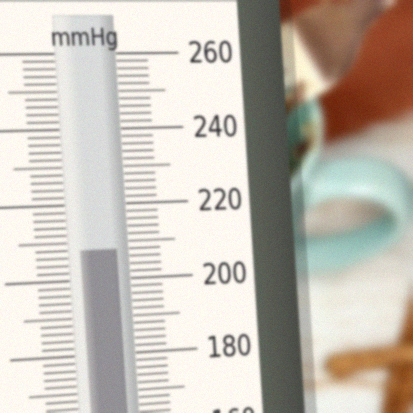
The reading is 208 mmHg
